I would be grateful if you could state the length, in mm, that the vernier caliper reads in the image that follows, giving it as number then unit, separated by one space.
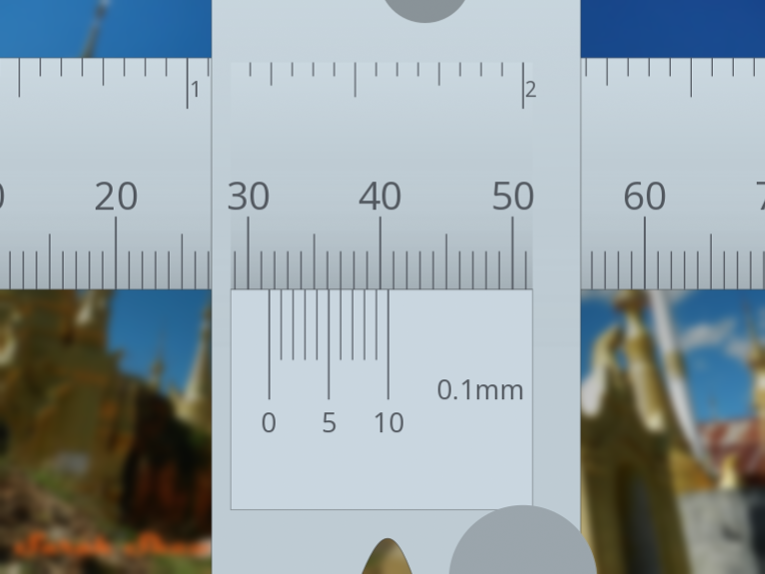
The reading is 31.6 mm
